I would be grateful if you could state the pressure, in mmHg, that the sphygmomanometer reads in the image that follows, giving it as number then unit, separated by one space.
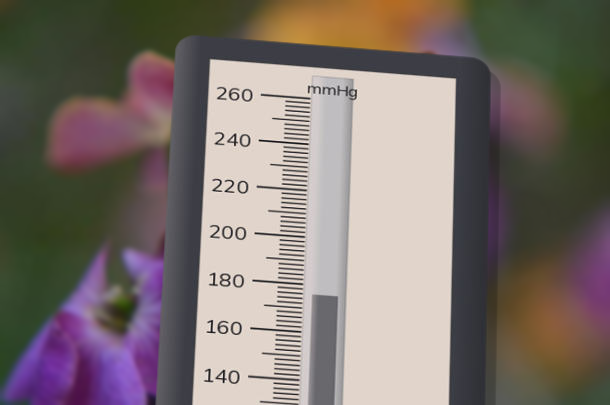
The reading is 176 mmHg
